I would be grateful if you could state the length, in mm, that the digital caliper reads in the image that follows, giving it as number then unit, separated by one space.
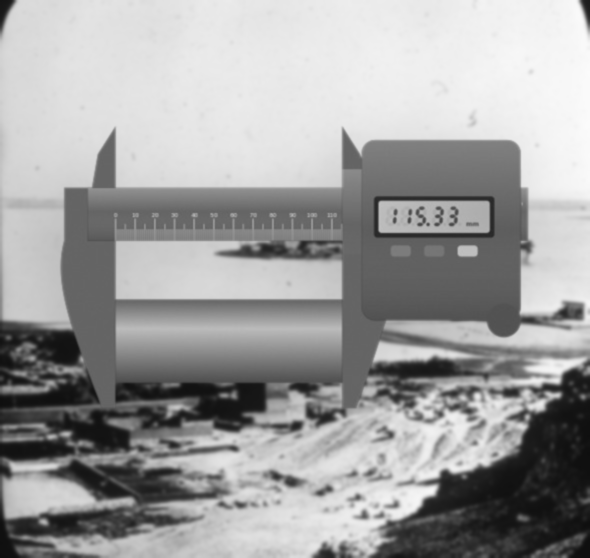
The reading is 115.33 mm
